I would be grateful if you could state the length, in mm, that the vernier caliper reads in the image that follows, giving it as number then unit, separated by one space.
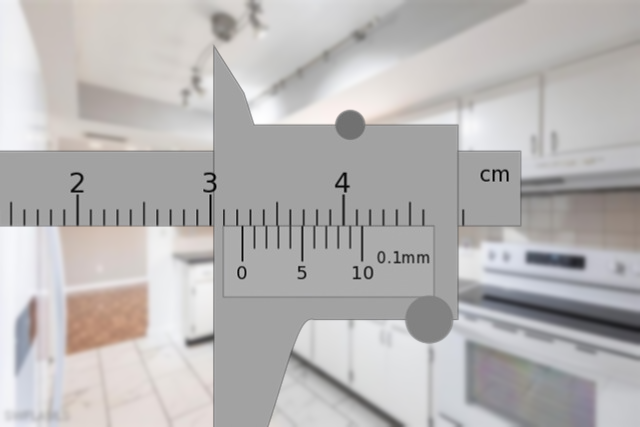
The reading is 32.4 mm
